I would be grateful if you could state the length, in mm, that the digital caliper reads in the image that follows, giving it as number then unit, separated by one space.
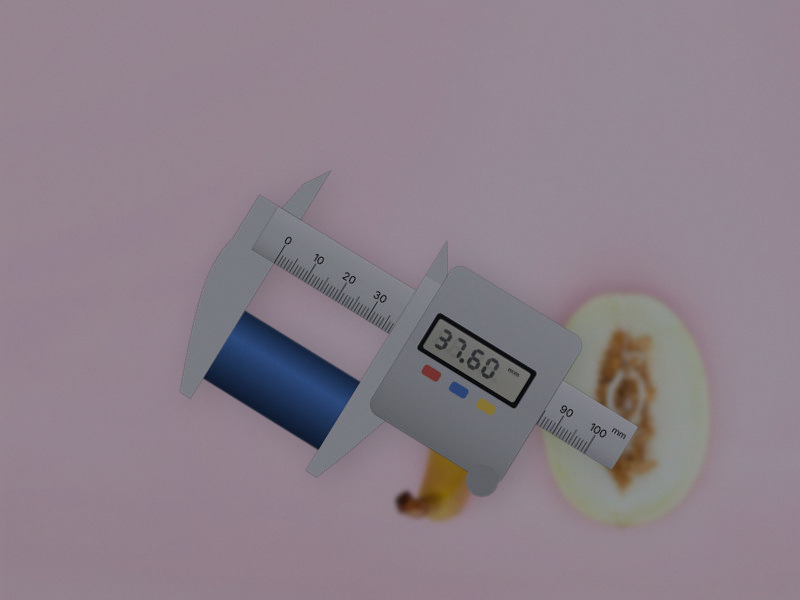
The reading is 37.60 mm
